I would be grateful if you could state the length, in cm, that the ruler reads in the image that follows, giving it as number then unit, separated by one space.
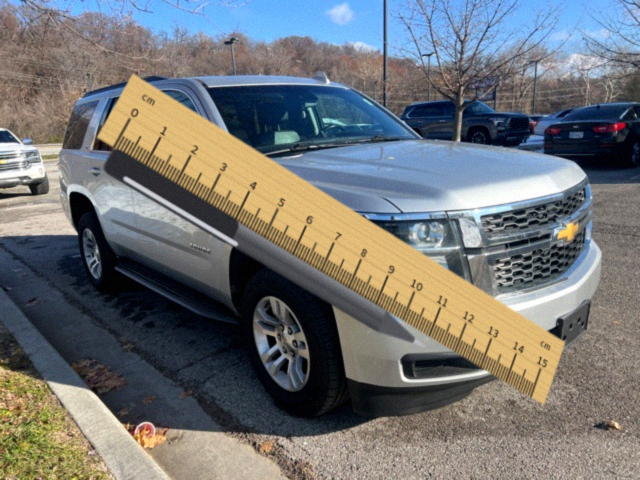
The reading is 11 cm
